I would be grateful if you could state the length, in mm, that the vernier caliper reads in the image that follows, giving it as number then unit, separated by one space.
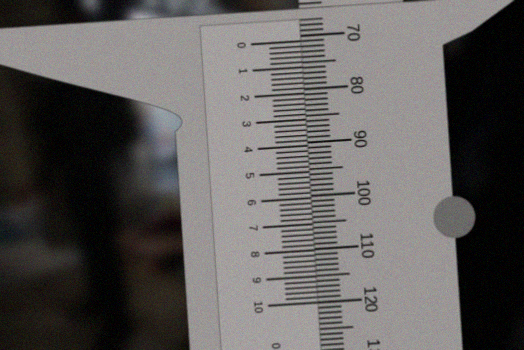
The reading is 71.0 mm
